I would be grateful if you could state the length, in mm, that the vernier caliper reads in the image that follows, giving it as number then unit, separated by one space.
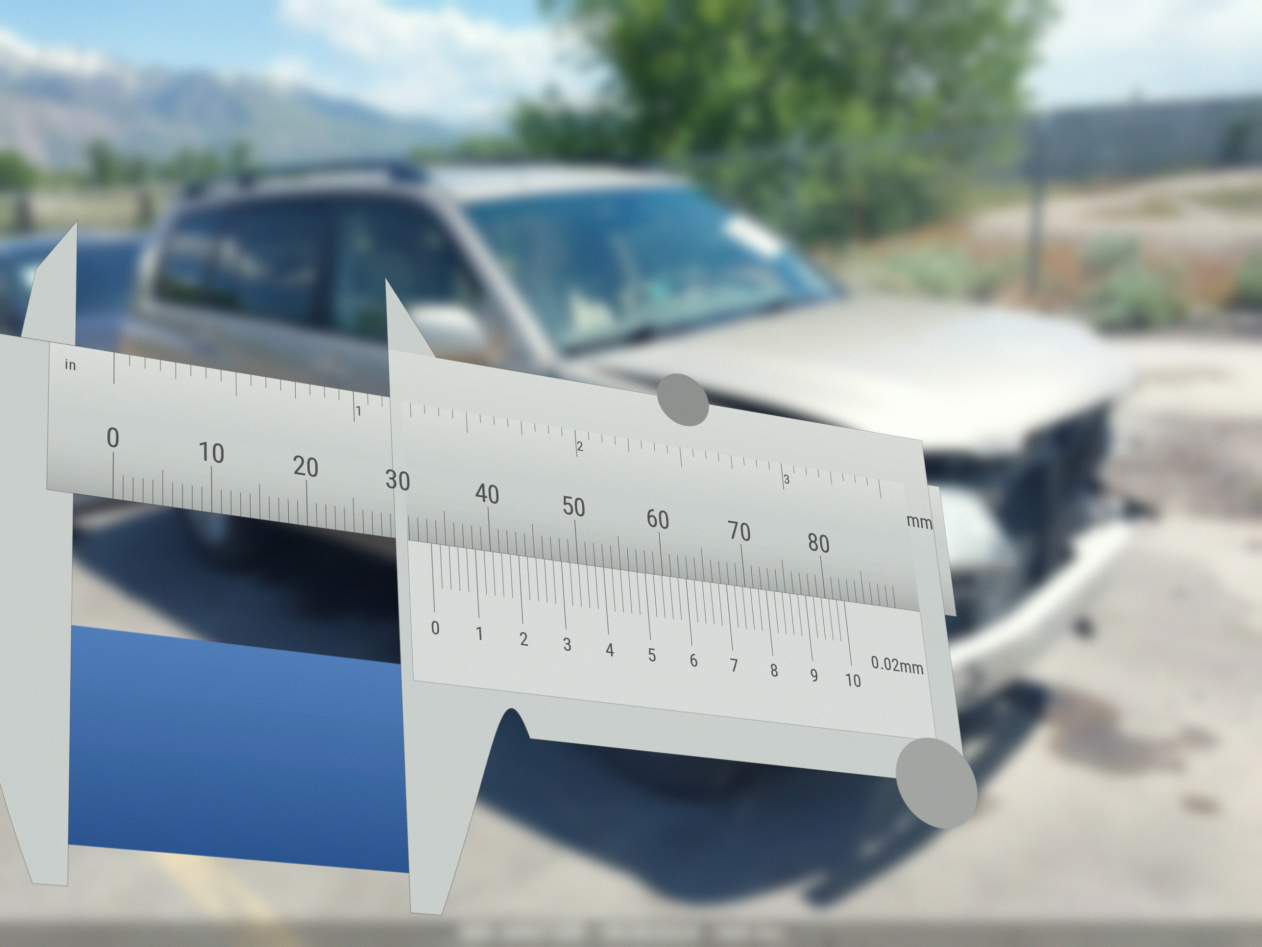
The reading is 33.4 mm
